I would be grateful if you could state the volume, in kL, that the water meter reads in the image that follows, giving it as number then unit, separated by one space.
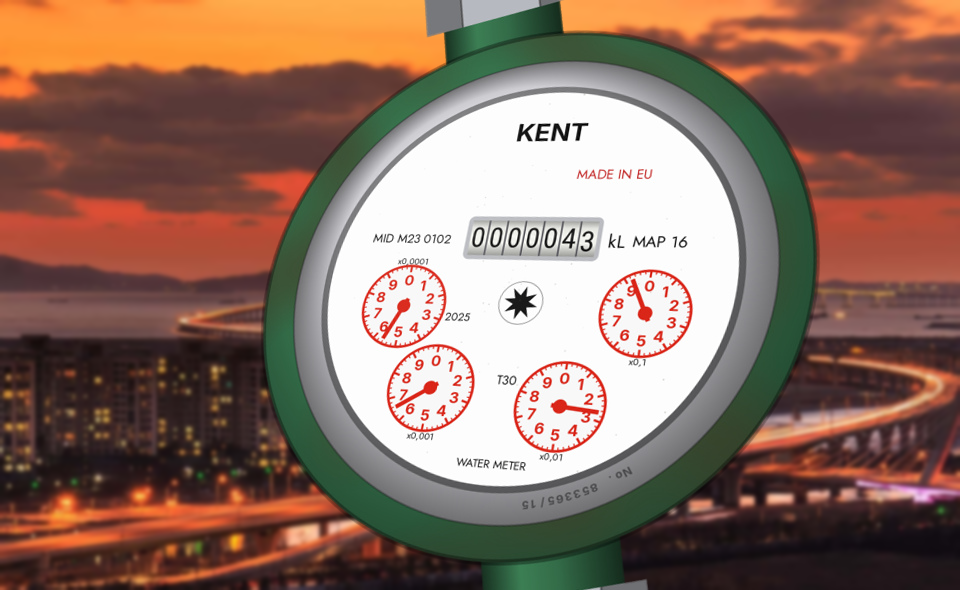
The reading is 42.9265 kL
